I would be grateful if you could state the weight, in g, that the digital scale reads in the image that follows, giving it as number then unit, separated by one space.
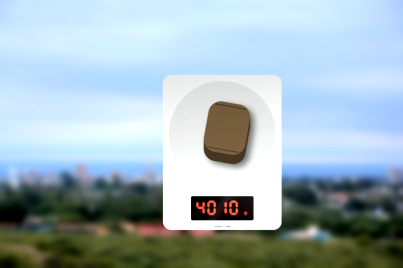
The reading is 4010 g
